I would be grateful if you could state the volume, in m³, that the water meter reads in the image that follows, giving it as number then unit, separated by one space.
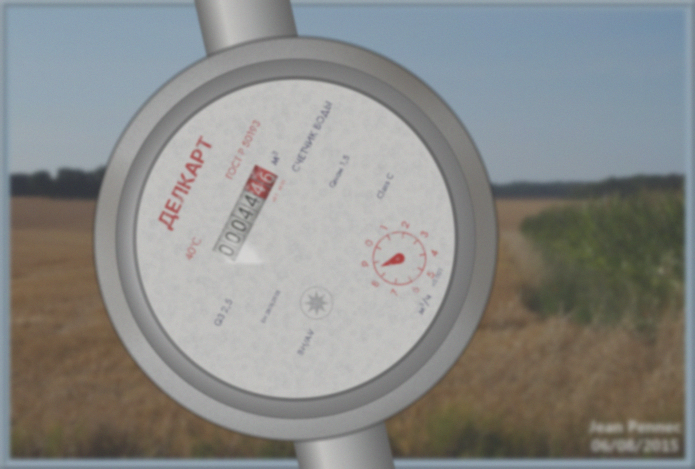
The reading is 44.458 m³
